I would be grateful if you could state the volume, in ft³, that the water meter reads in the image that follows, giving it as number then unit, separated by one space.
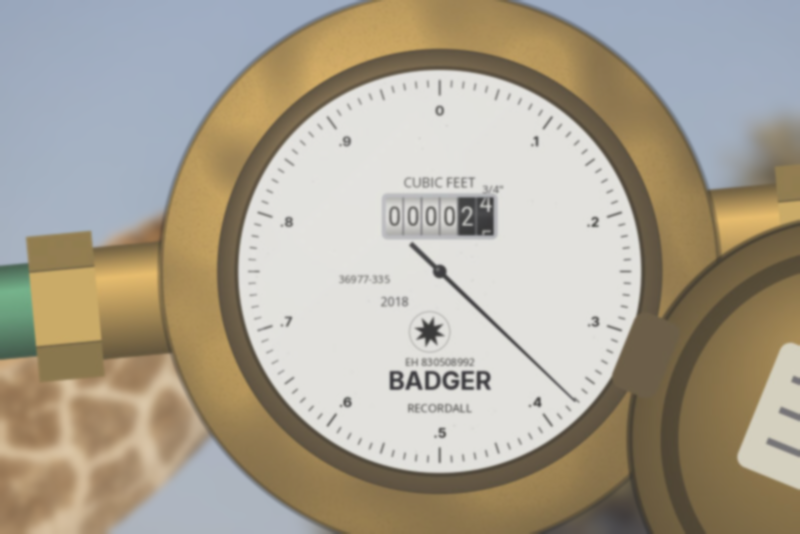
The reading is 24.37 ft³
